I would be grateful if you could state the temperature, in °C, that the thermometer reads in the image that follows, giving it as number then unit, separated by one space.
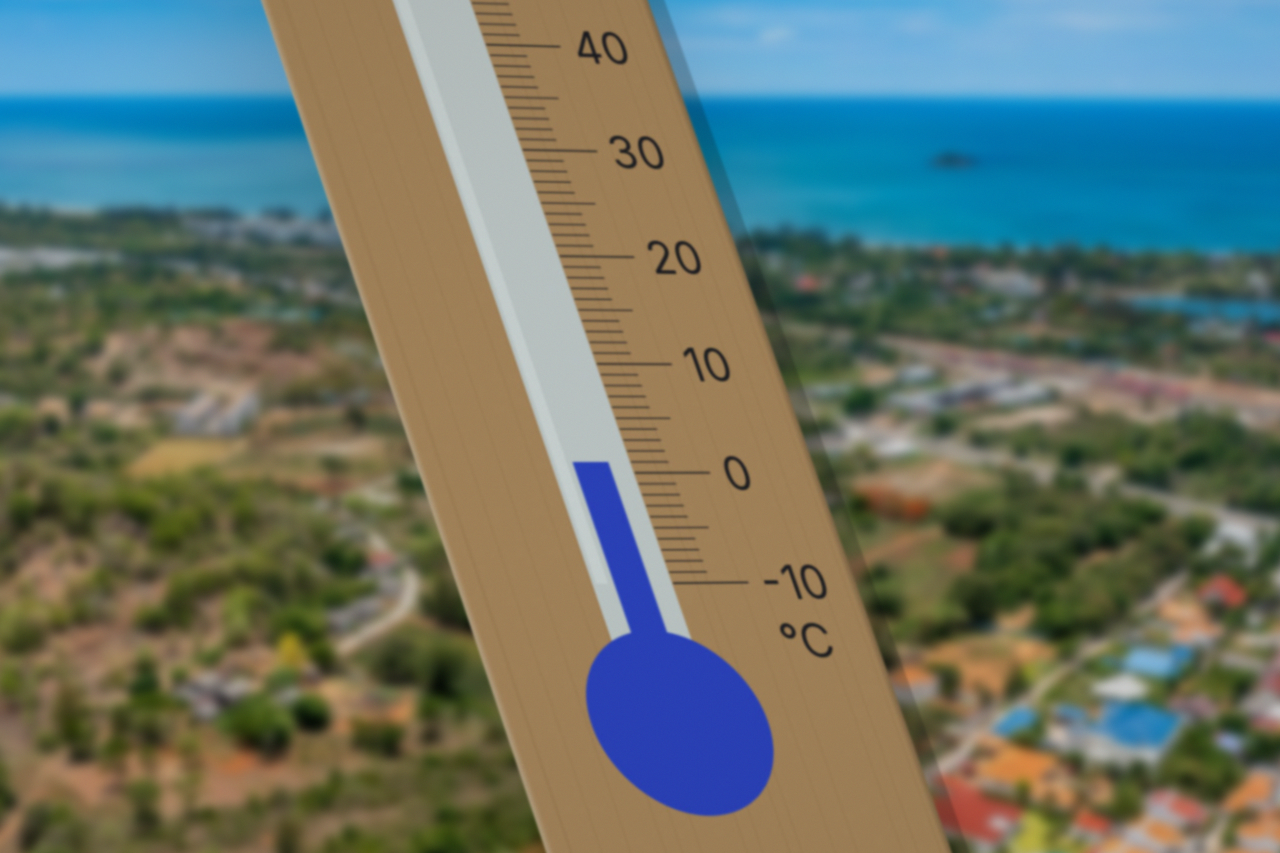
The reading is 1 °C
